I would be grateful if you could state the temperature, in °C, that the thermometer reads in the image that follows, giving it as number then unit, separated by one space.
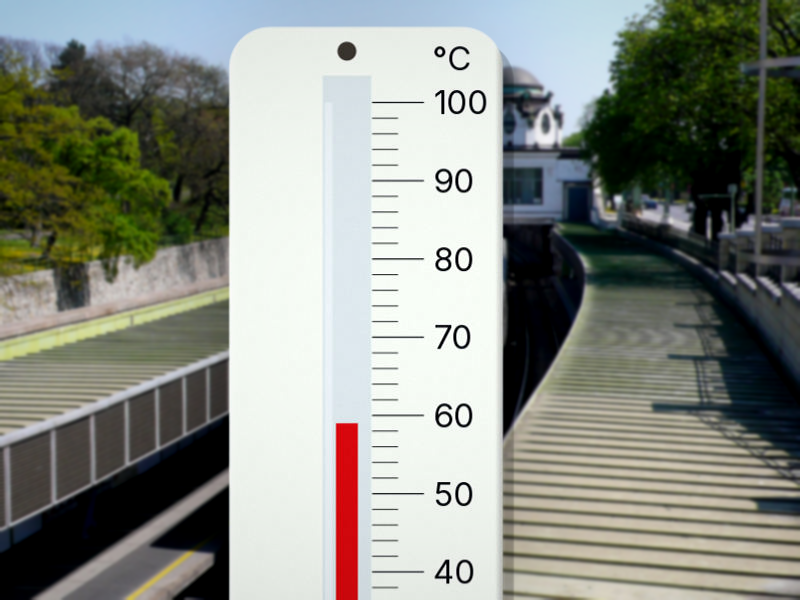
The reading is 59 °C
